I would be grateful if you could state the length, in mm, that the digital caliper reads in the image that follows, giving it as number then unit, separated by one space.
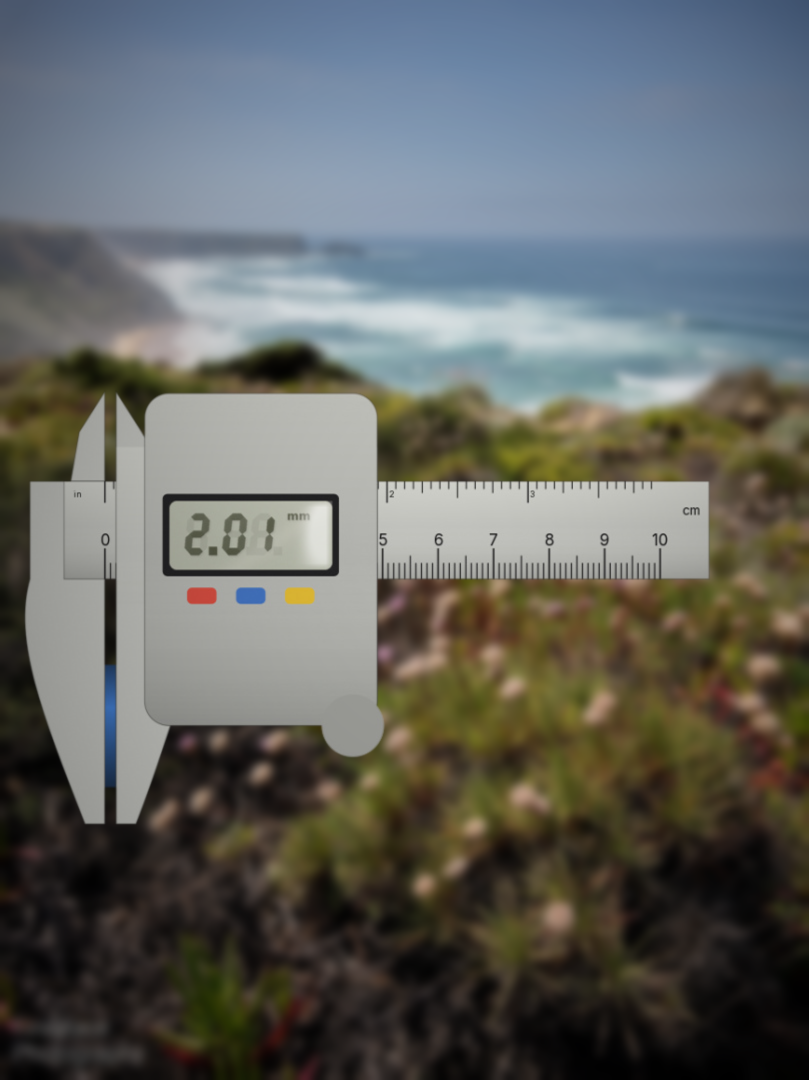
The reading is 2.01 mm
